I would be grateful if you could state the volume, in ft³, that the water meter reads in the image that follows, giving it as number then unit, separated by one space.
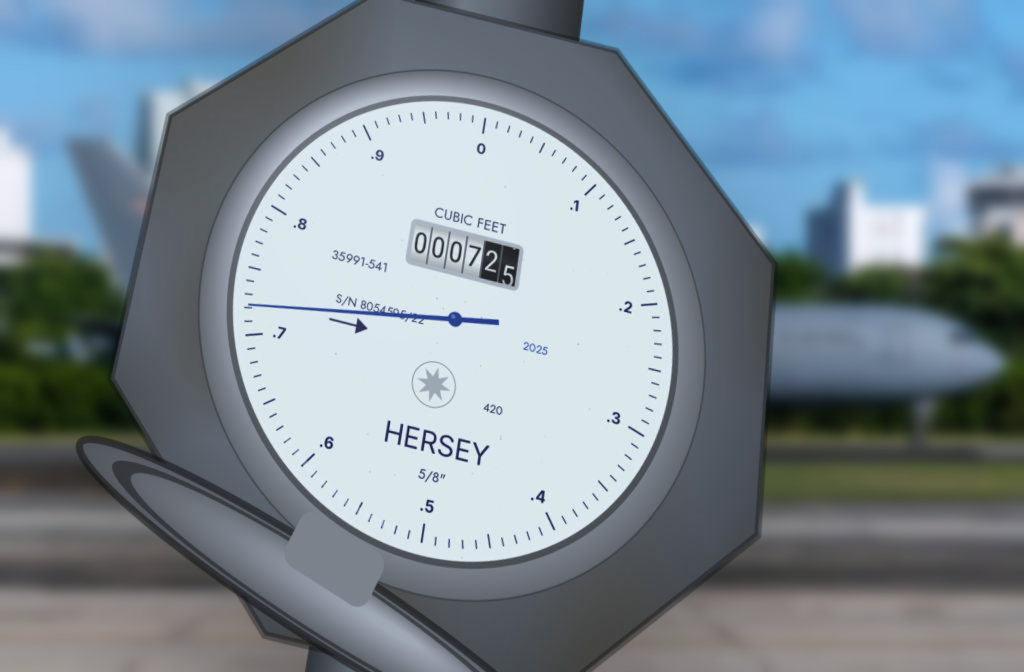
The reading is 724.72 ft³
